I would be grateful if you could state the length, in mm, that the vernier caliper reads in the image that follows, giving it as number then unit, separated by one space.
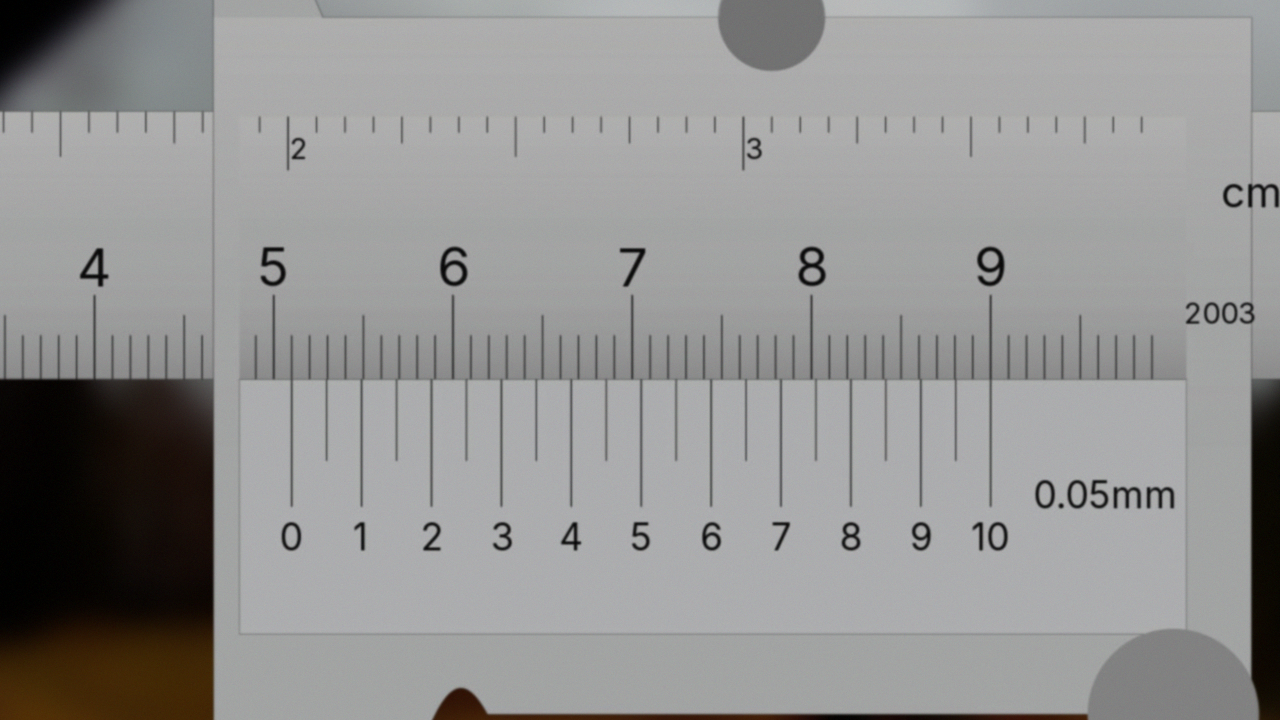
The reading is 51.0 mm
